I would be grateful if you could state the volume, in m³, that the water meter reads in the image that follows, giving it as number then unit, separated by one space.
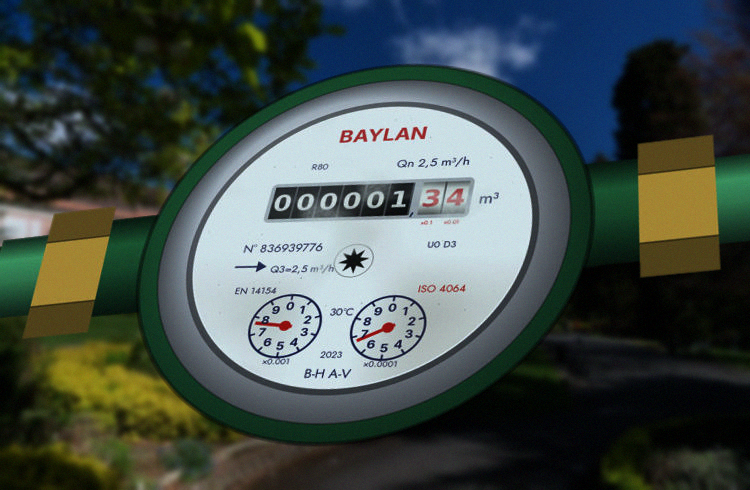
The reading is 1.3476 m³
